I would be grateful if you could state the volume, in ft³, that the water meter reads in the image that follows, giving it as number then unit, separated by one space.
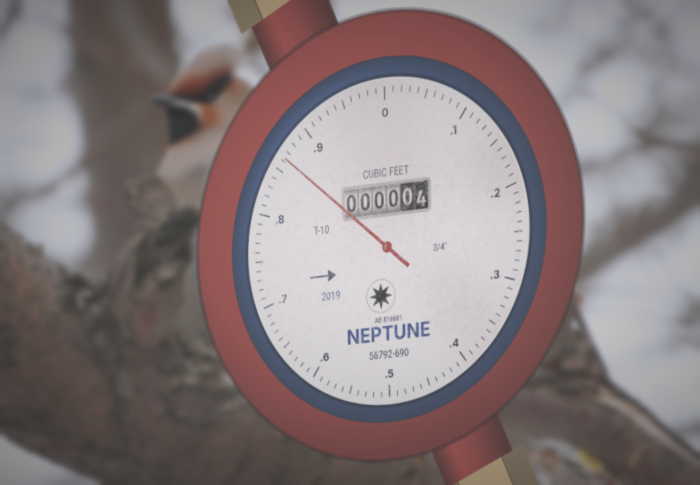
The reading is 3.86 ft³
